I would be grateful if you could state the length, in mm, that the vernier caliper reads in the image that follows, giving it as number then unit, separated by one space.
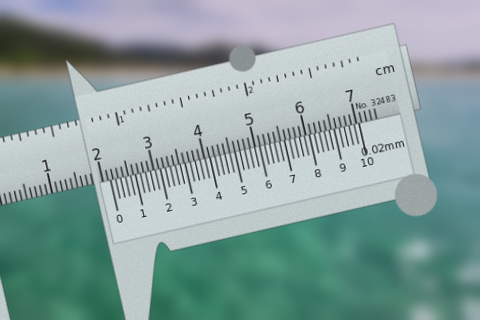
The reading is 21.5 mm
